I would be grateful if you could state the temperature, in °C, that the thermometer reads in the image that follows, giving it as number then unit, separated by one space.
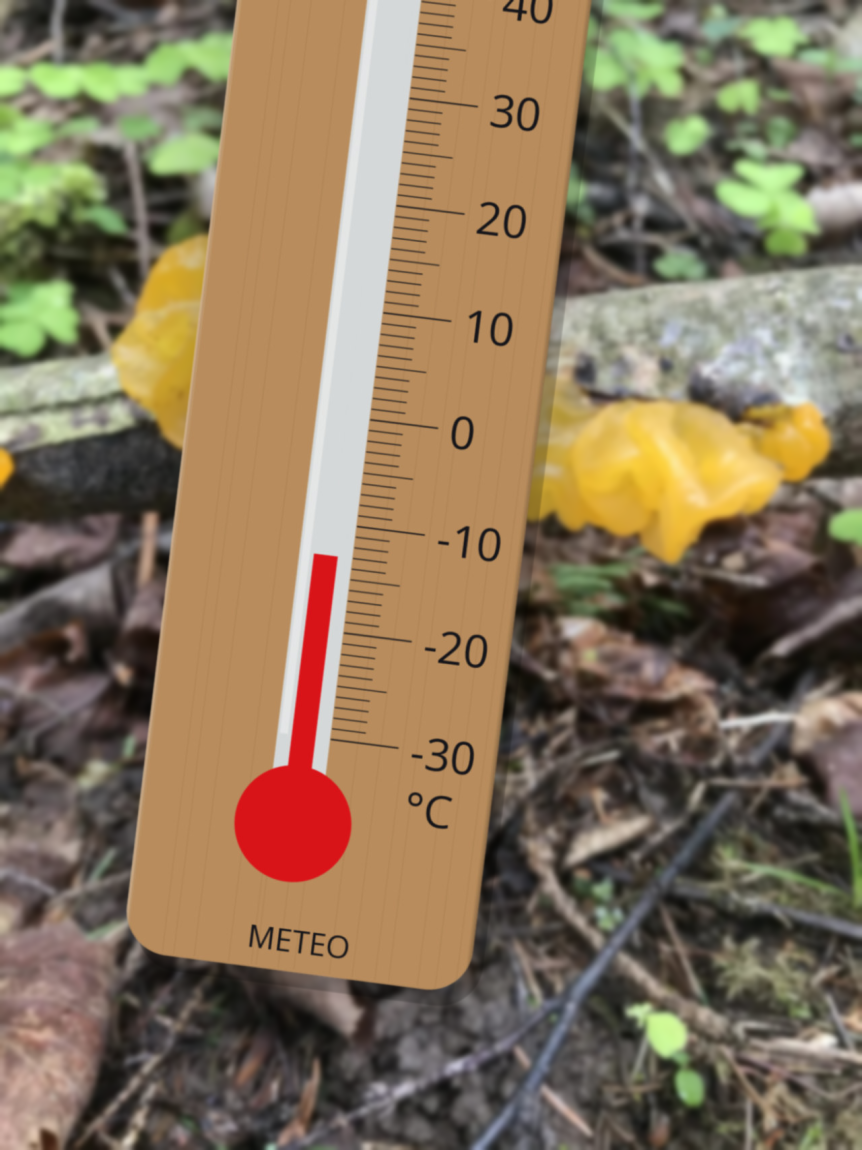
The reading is -13 °C
